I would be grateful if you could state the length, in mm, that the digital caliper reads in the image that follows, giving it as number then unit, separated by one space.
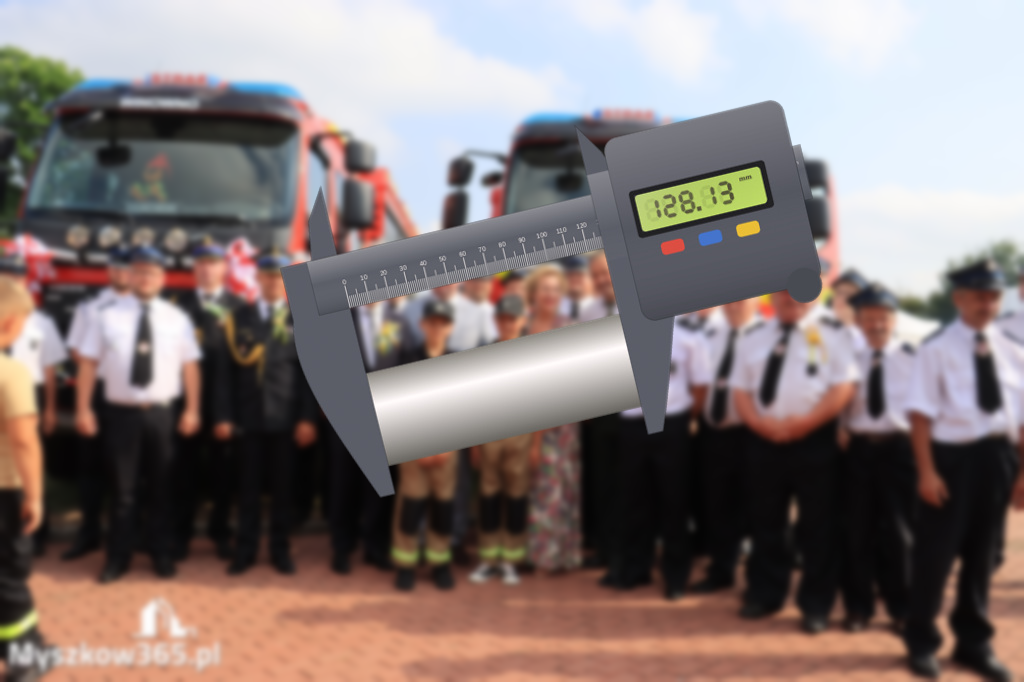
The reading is 128.13 mm
